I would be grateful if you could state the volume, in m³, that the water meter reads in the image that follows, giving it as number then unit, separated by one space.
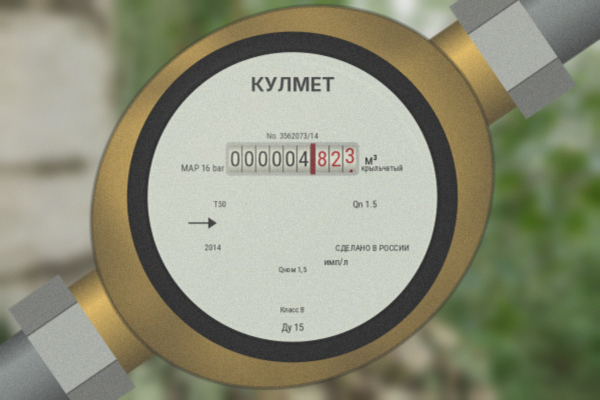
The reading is 4.823 m³
